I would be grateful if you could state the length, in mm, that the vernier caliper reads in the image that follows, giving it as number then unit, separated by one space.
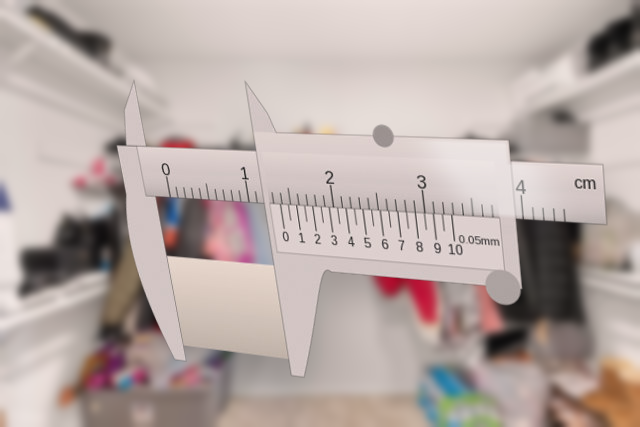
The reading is 13.8 mm
